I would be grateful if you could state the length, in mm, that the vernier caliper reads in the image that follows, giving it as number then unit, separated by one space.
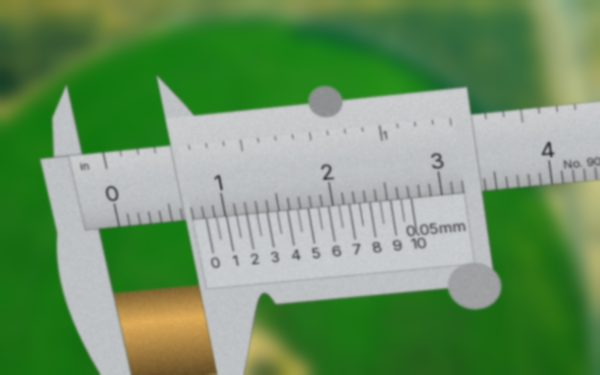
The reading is 8.2 mm
